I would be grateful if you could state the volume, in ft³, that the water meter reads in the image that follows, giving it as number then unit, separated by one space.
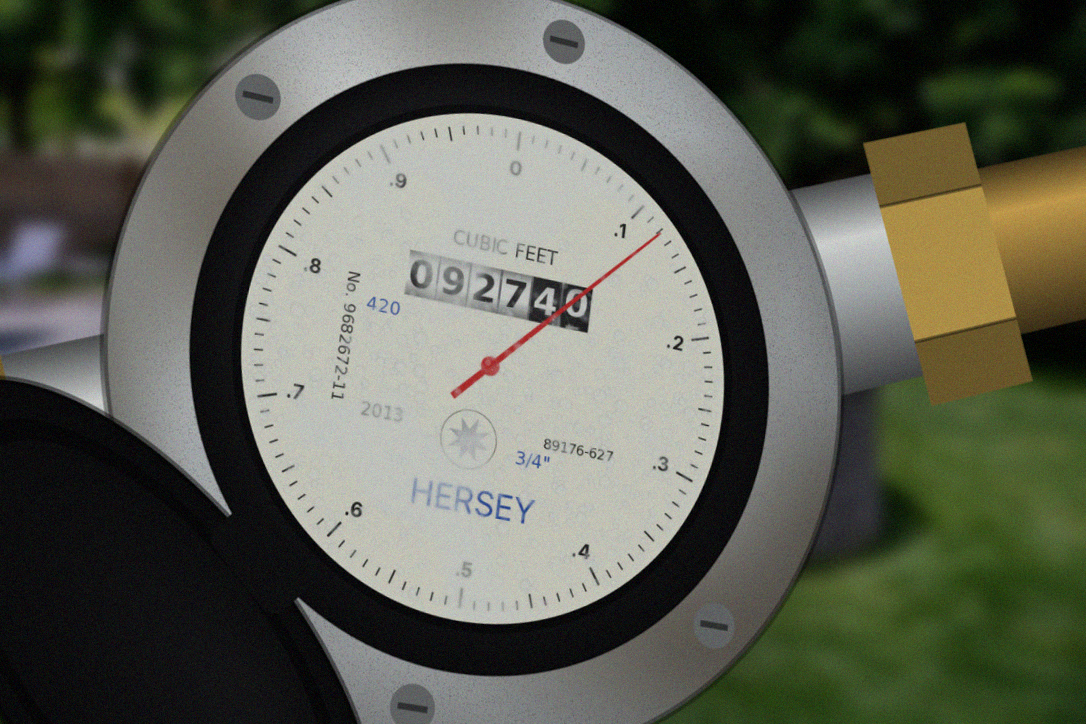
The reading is 92740.12 ft³
